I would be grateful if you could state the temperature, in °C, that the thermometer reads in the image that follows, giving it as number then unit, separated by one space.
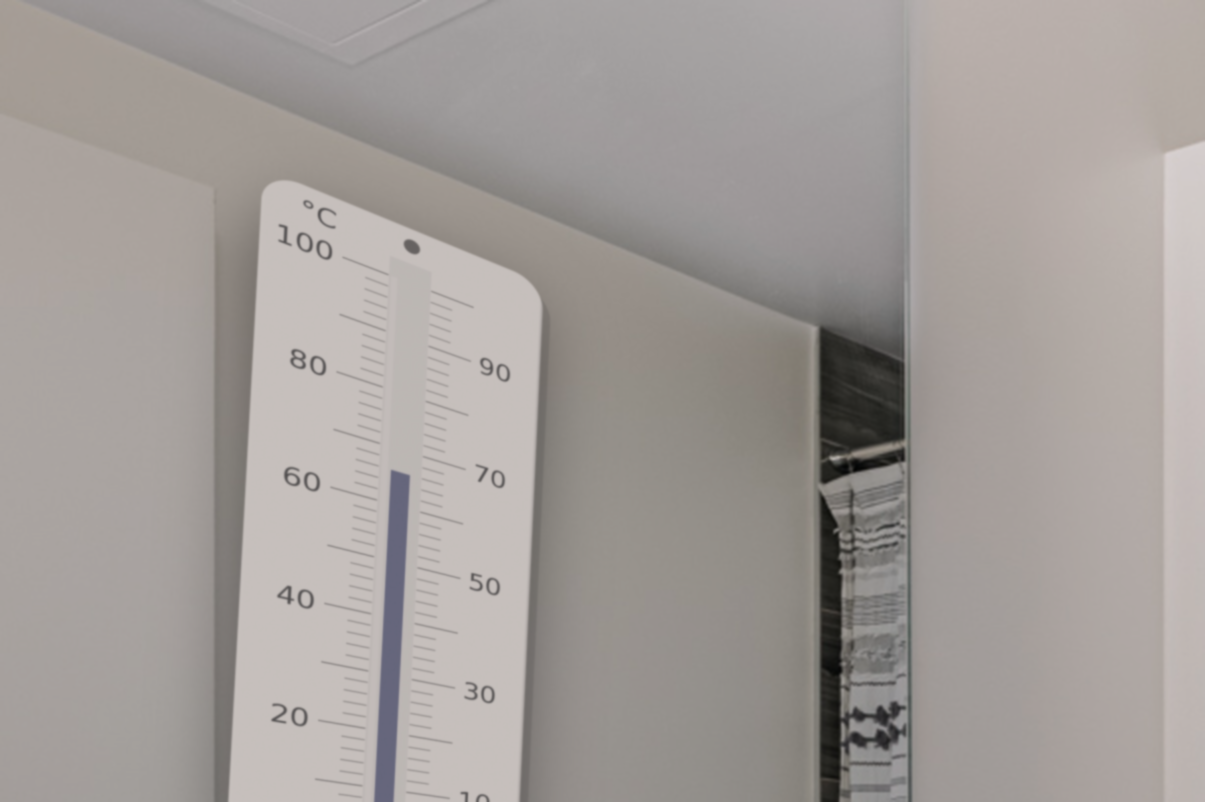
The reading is 66 °C
